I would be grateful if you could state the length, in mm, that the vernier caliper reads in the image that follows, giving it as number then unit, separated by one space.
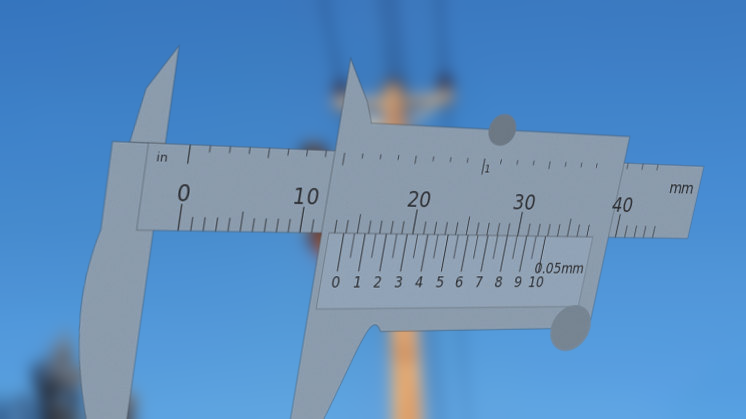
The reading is 13.8 mm
